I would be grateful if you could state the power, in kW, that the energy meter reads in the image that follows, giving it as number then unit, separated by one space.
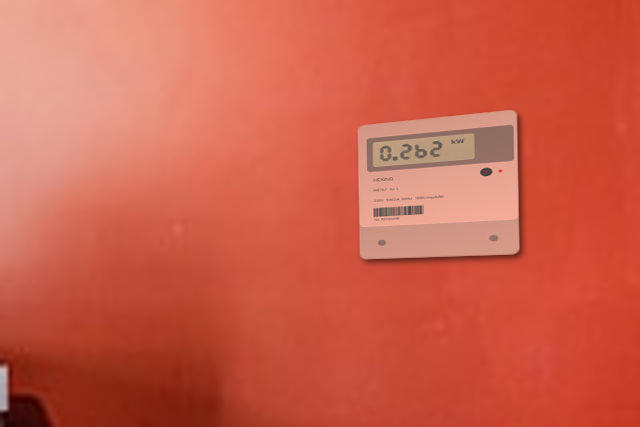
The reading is 0.262 kW
